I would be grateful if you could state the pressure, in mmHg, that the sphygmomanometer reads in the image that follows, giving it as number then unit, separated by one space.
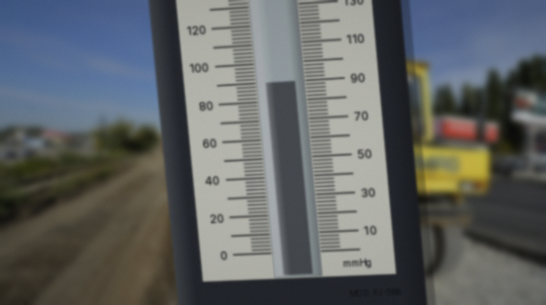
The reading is 90 mmHg
